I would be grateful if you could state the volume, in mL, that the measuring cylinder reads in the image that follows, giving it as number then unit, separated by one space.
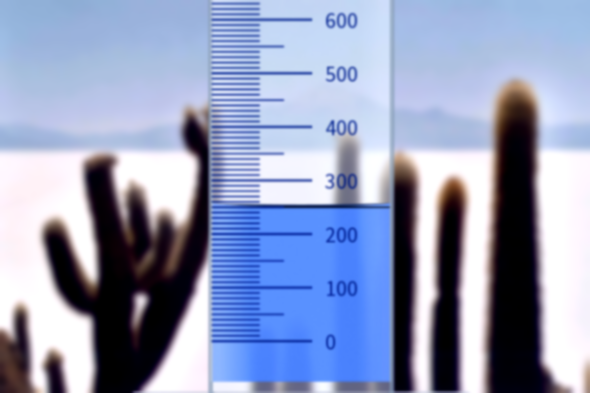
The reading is 250 mL
